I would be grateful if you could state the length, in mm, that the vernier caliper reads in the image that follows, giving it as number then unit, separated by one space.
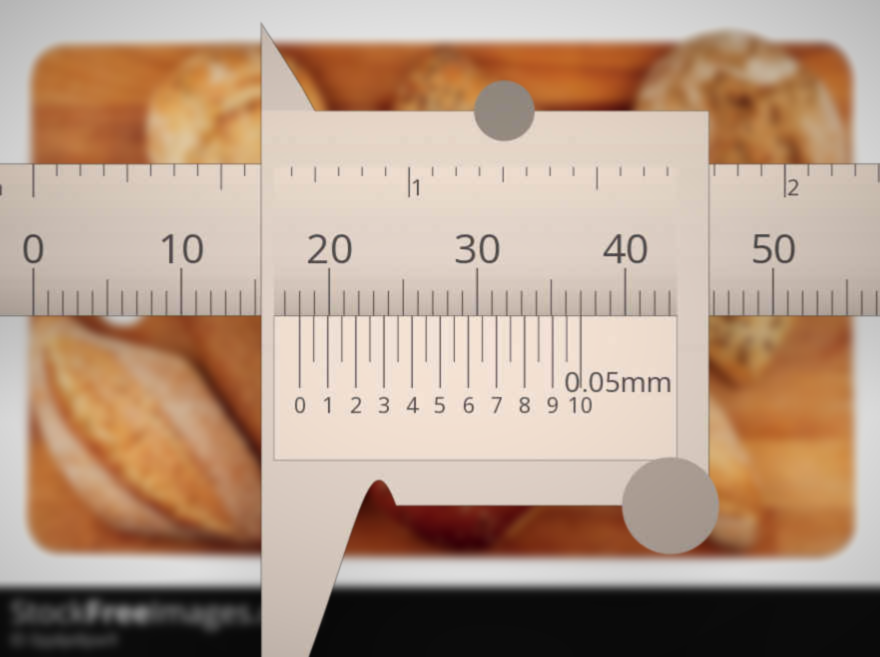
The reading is 18.0 mm
